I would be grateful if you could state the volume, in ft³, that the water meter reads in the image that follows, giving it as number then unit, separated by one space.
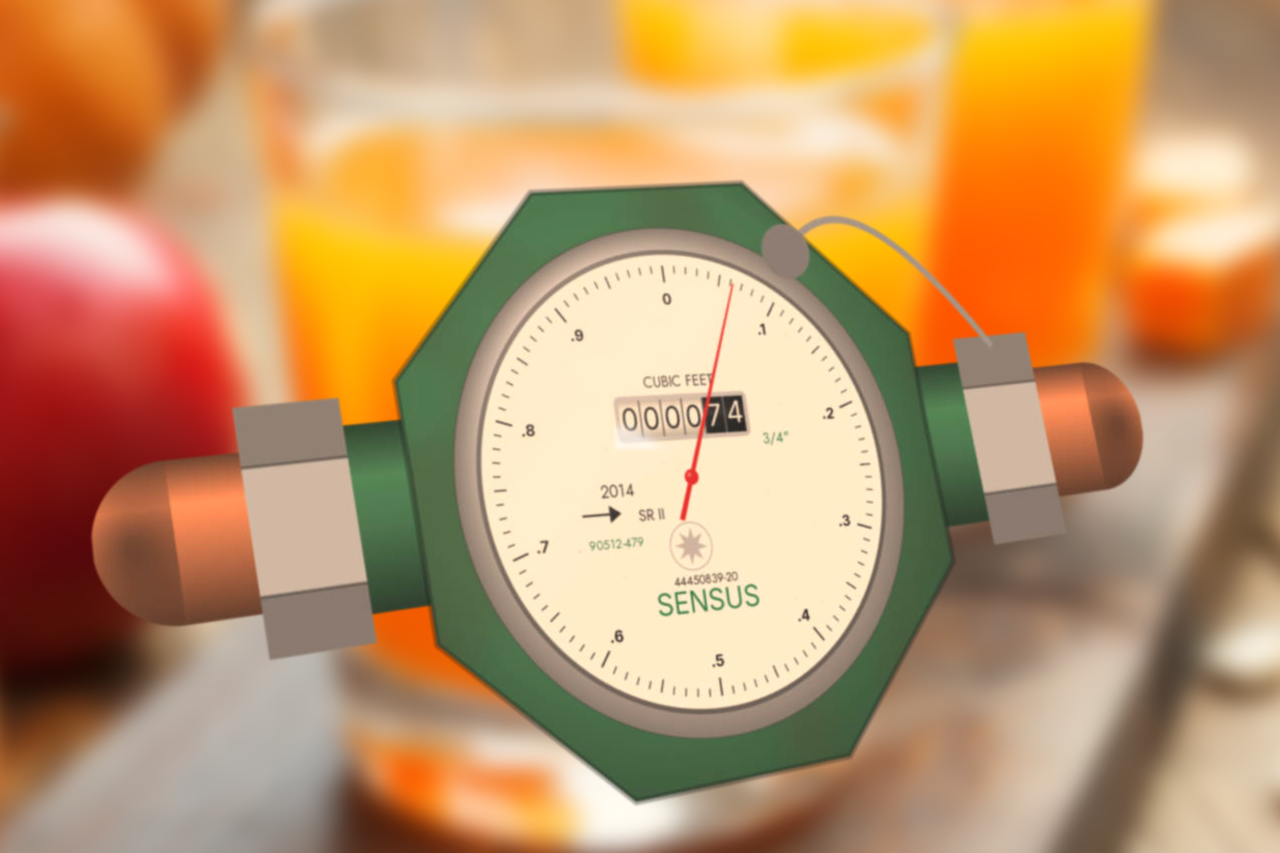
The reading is 74.06 ft³
